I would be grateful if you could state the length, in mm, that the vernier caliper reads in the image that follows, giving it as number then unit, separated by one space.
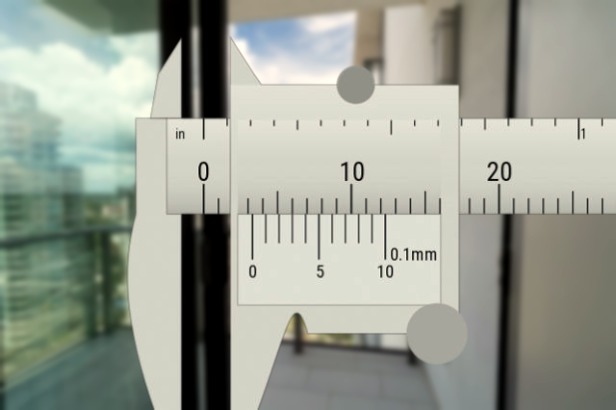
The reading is 3.3 mm
